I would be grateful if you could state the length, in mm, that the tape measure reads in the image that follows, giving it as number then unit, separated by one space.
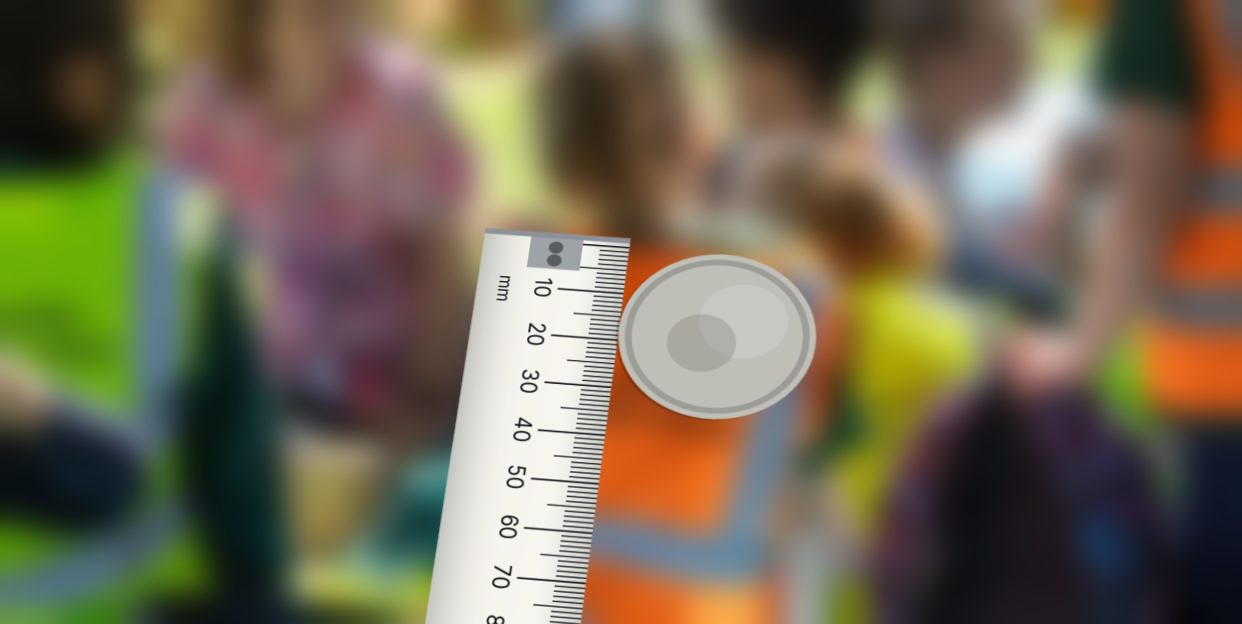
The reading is 35 mm
